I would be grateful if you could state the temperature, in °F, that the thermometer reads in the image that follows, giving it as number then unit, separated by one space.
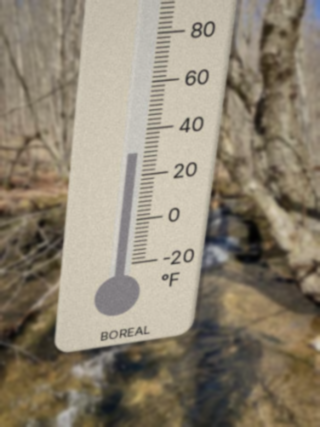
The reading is 30 °F
